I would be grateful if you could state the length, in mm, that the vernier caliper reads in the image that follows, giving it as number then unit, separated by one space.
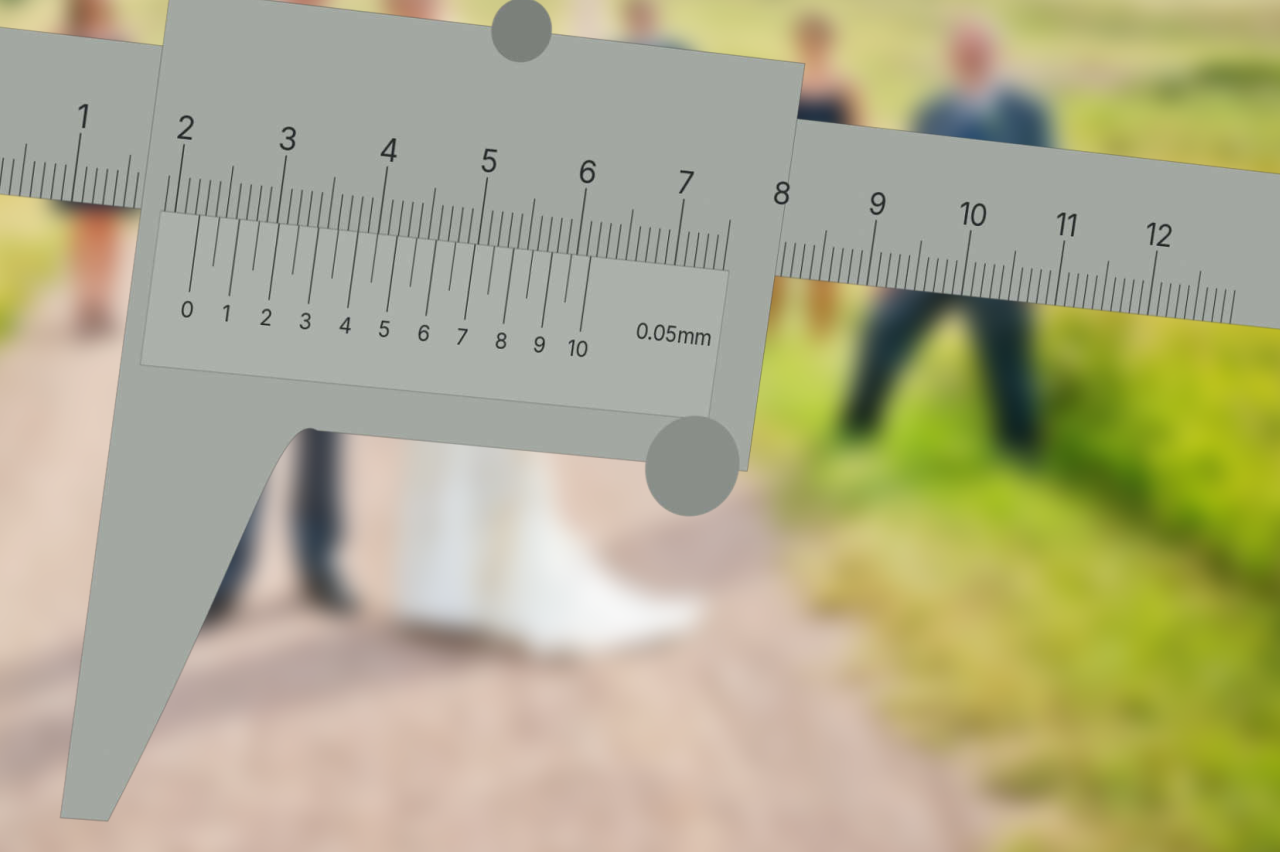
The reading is 22.4 mm
